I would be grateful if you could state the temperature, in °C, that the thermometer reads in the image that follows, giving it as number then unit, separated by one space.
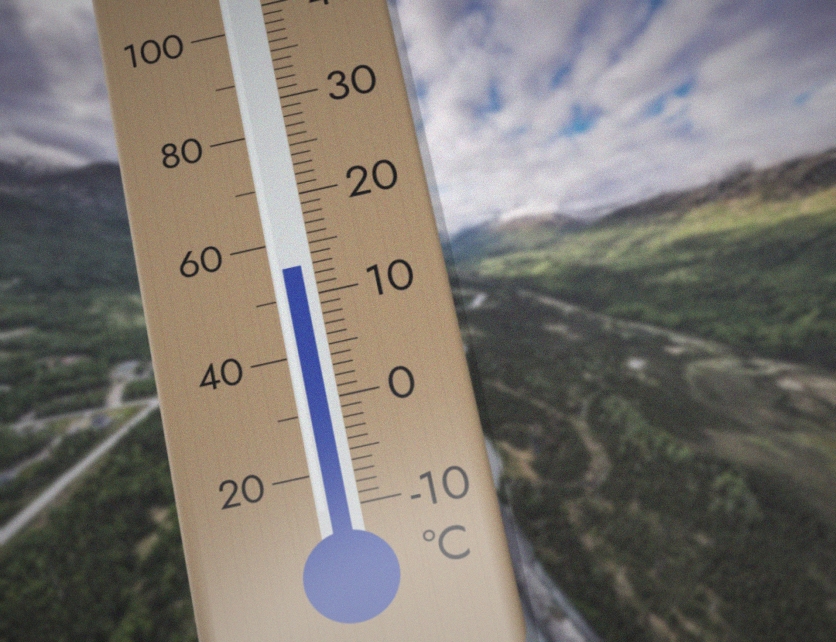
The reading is 13 °C
